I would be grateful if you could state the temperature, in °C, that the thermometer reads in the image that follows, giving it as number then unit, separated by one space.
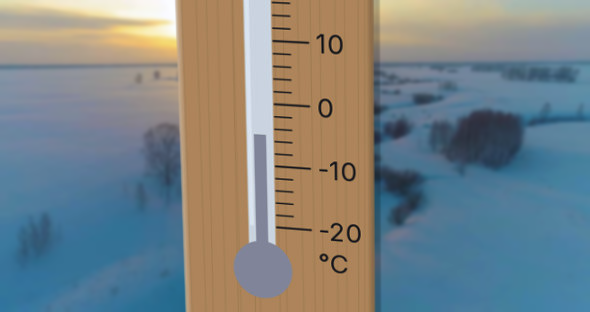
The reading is -5 °C
